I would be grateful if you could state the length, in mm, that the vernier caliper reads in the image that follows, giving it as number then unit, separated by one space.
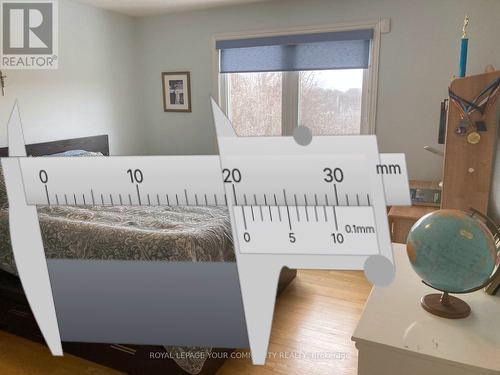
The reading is 20.6 mm
